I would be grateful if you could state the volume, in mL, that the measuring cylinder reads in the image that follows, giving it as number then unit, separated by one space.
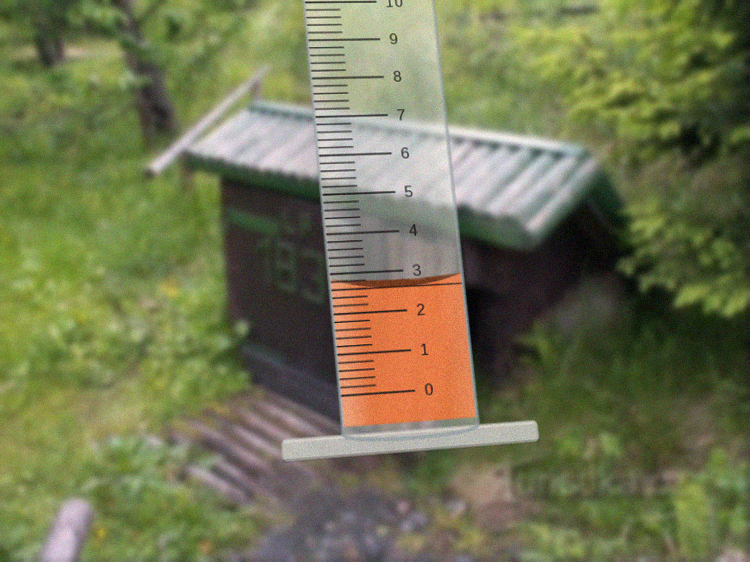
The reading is 2.6 mL
